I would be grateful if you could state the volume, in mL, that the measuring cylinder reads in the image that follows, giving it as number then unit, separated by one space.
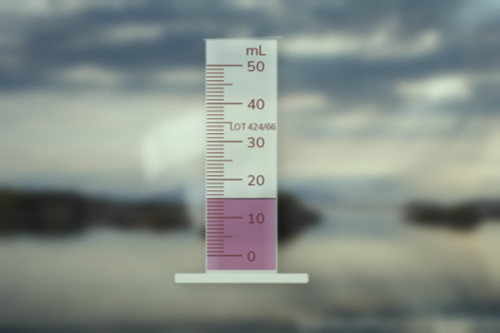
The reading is 15 mL
